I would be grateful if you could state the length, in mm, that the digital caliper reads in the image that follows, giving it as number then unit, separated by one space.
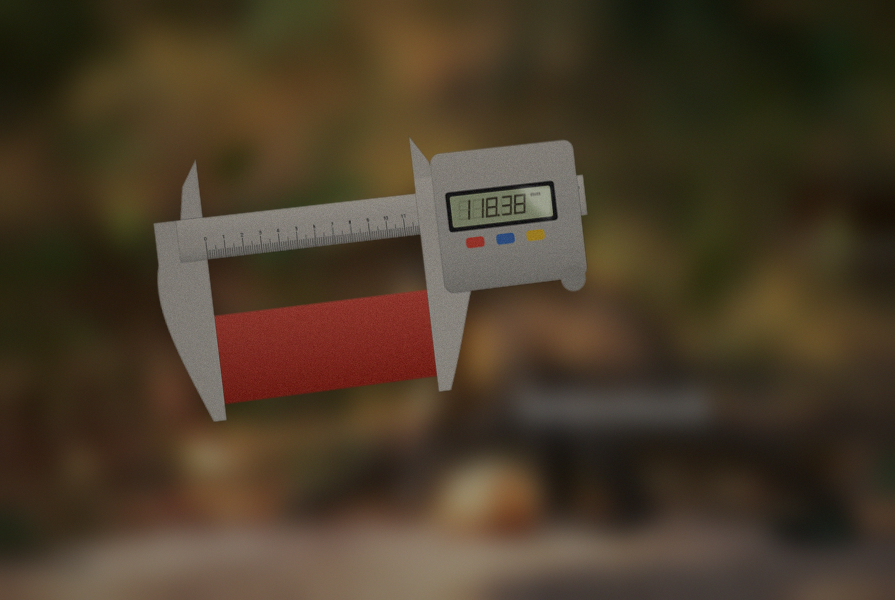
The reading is 118.38 mm
